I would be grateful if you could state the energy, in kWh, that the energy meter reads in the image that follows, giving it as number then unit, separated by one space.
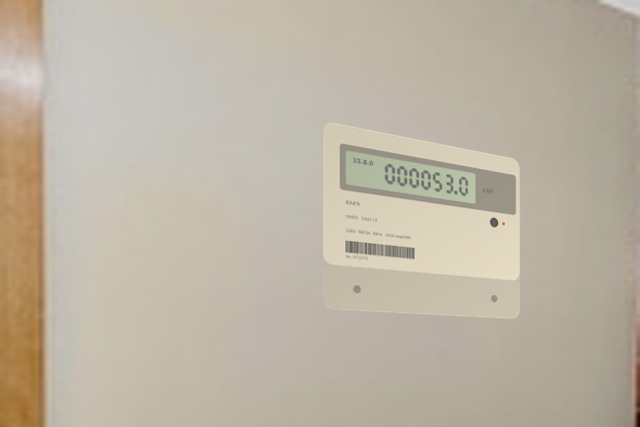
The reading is 53.0 kWh
